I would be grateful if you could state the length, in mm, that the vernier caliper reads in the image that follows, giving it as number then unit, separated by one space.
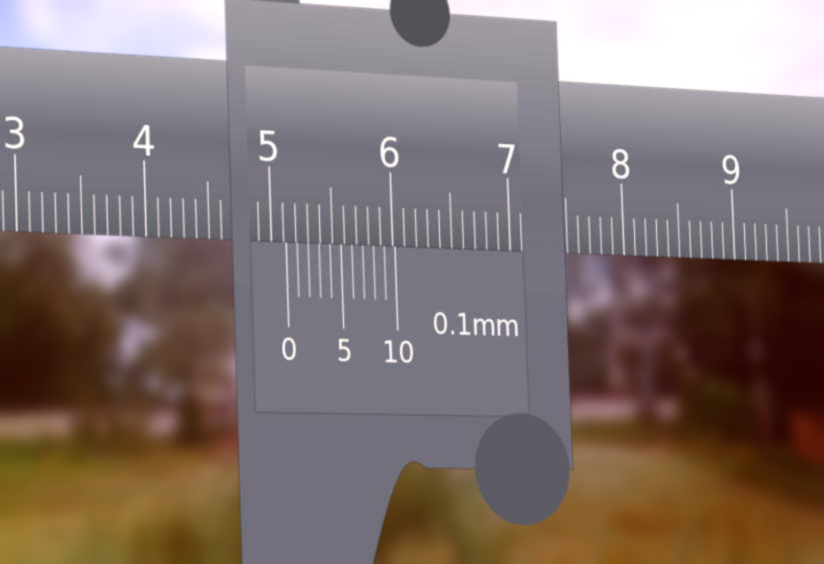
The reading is 51.2 mm
